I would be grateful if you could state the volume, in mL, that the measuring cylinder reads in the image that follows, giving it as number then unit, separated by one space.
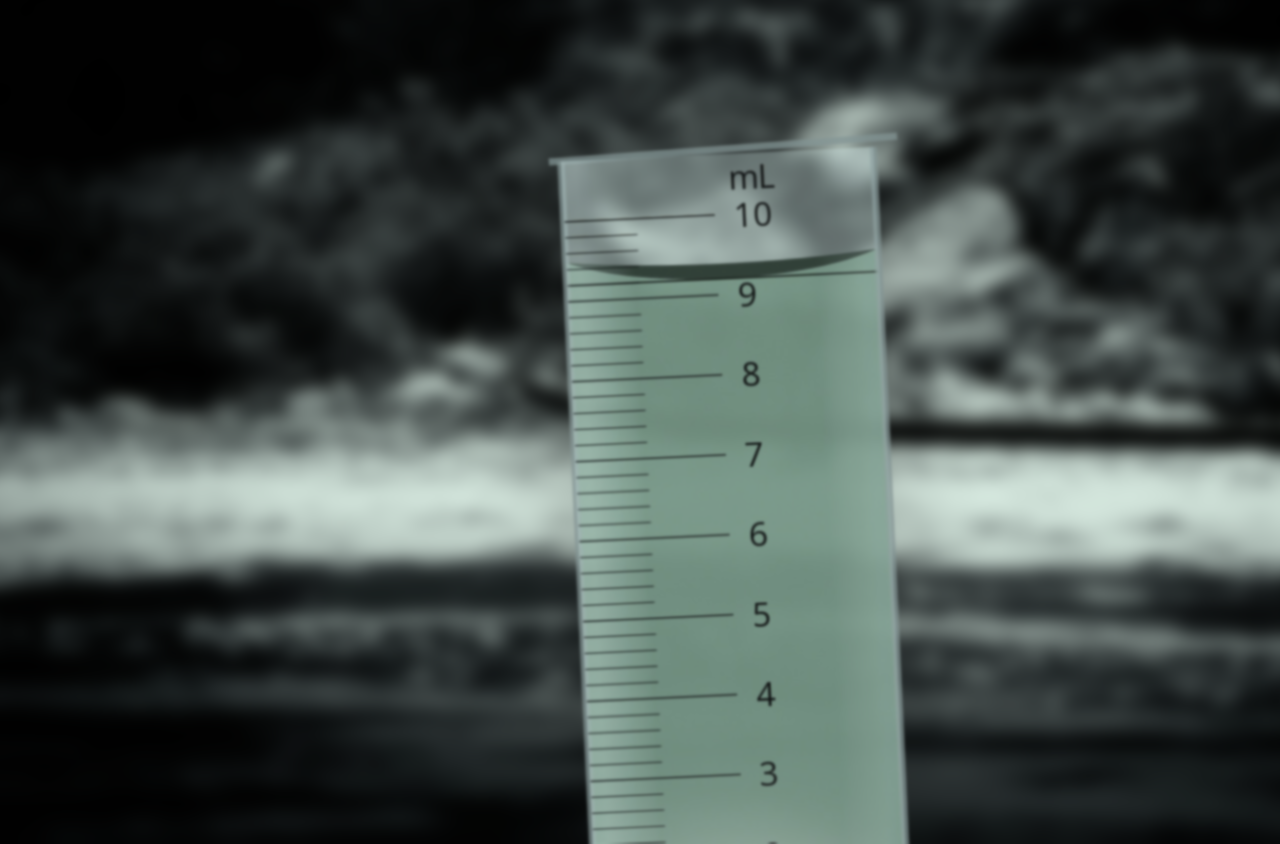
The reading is 9.2 mL
